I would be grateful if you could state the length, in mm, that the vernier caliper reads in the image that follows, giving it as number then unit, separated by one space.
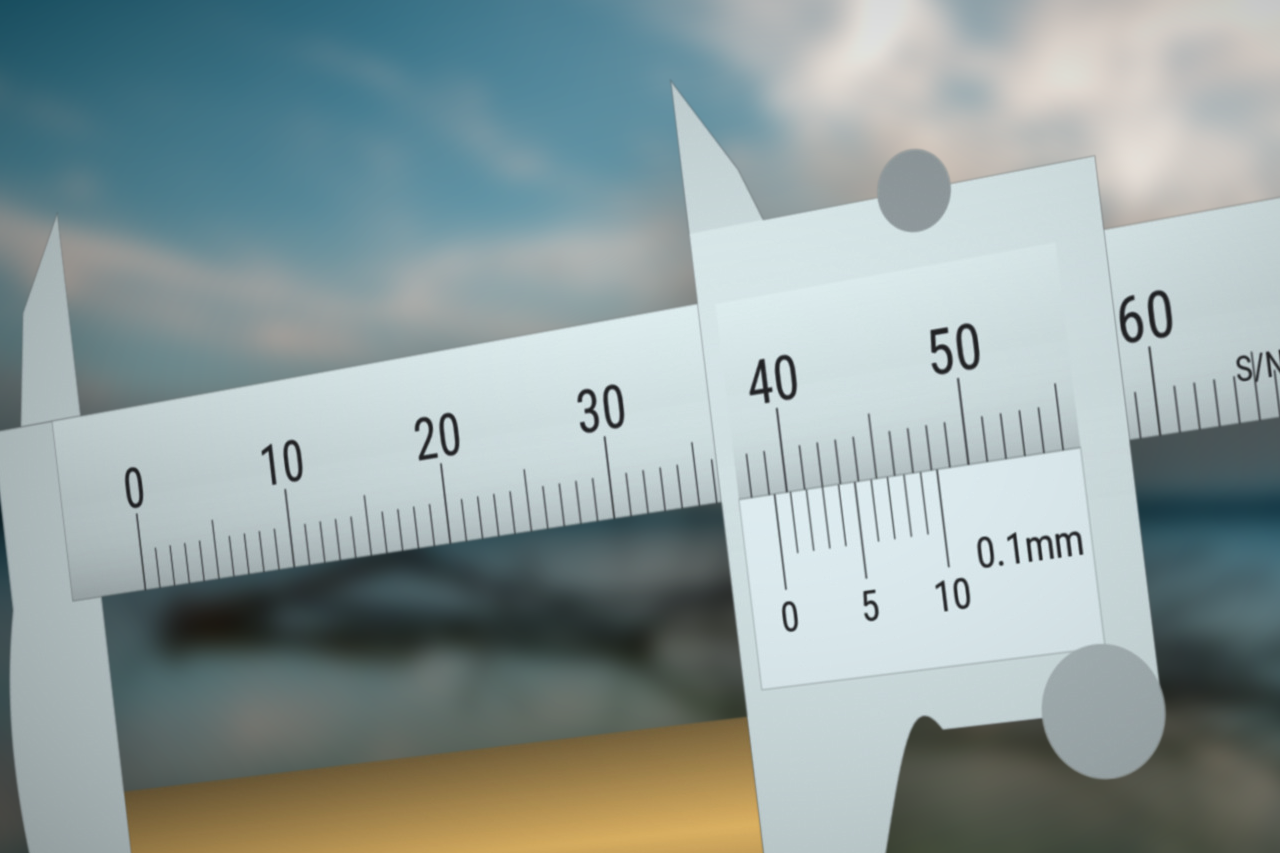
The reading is 39.3 mm
